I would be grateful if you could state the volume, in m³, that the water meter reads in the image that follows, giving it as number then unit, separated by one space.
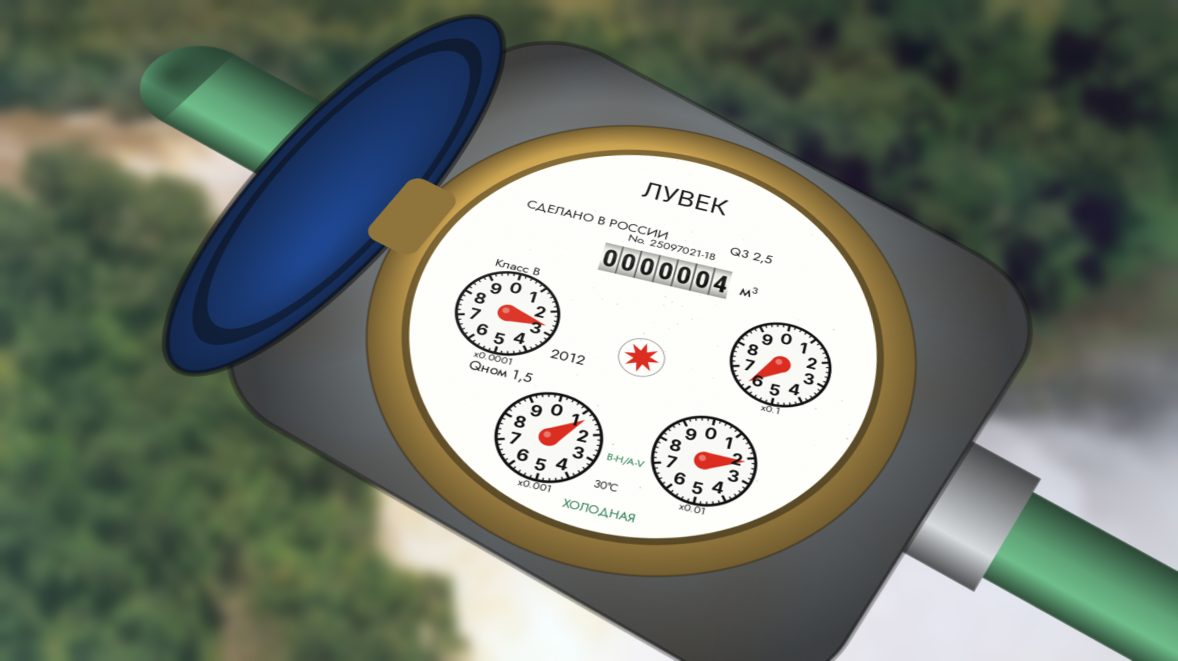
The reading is 4.6212 m³
